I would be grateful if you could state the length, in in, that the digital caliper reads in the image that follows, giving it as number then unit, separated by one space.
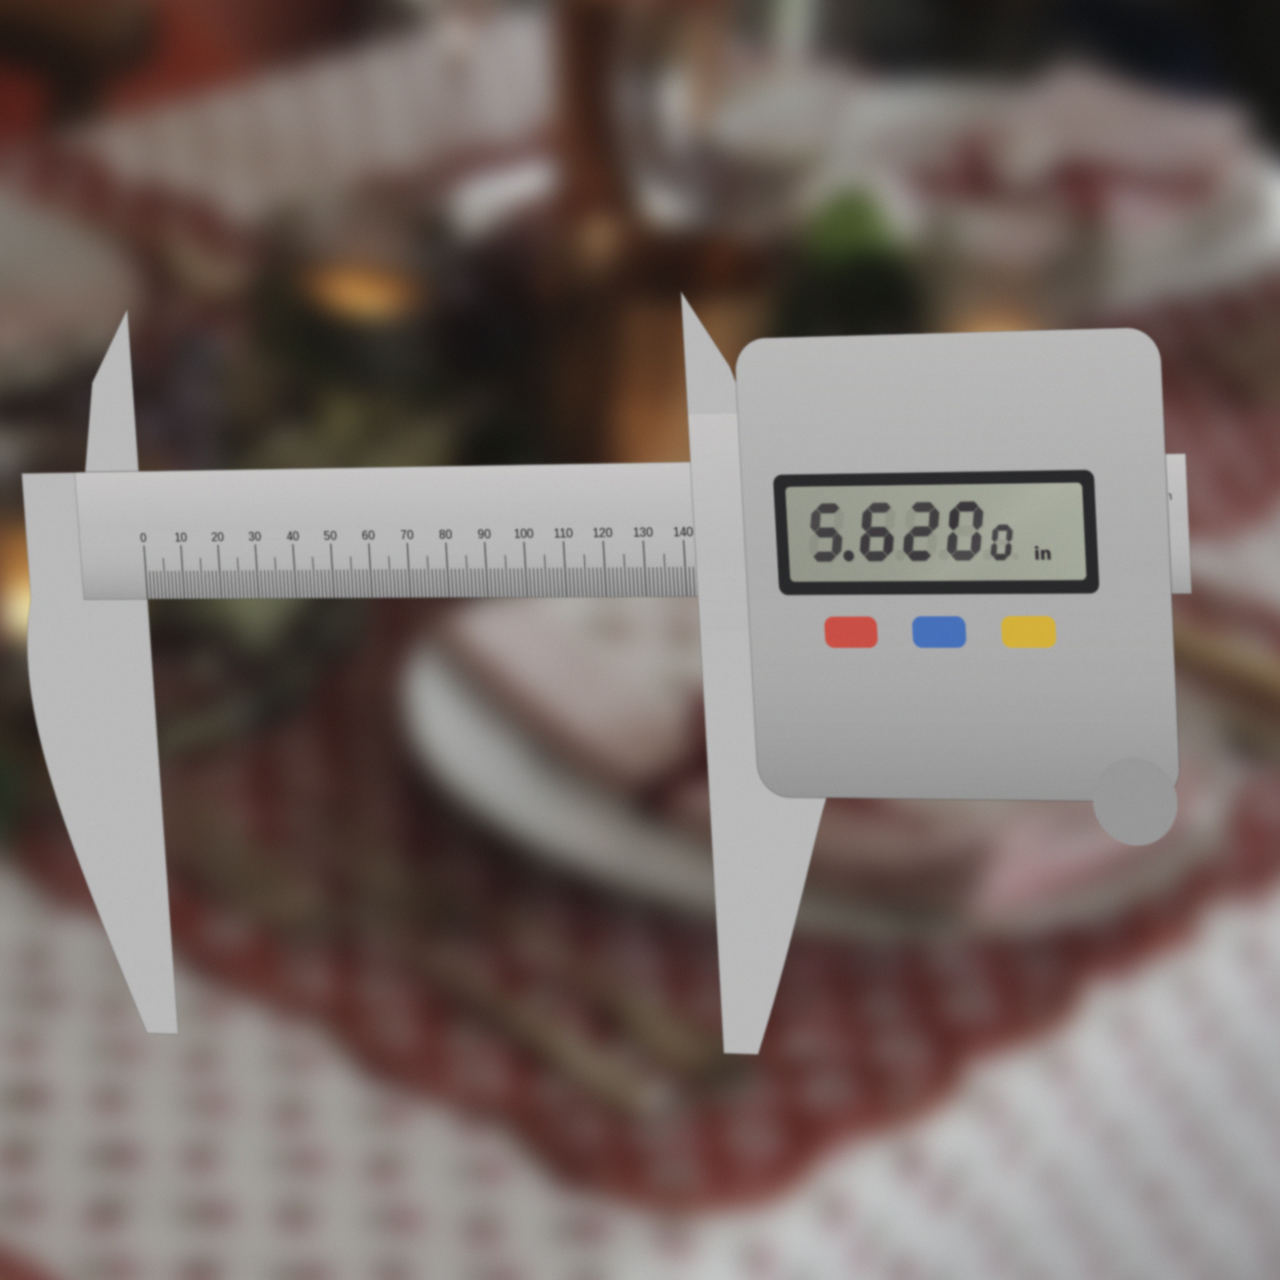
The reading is 5.6200 in
